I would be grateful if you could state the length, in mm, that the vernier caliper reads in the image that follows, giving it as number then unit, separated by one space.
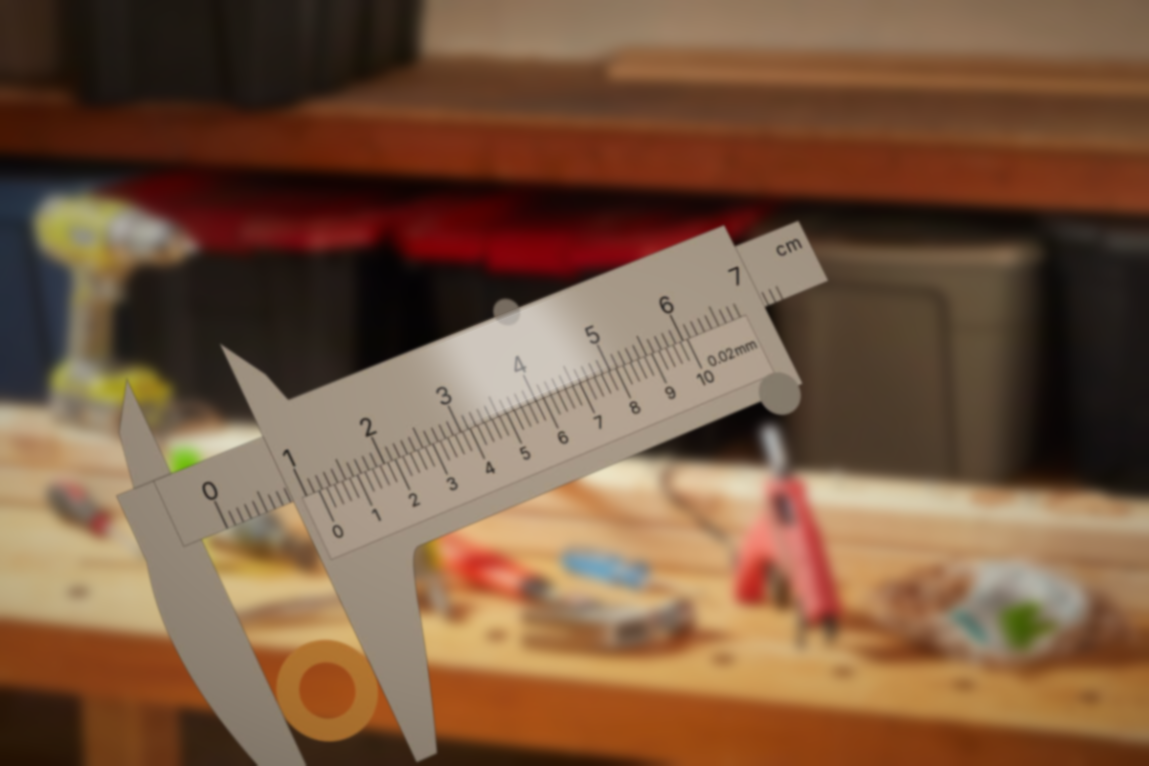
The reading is 11.6 mm
